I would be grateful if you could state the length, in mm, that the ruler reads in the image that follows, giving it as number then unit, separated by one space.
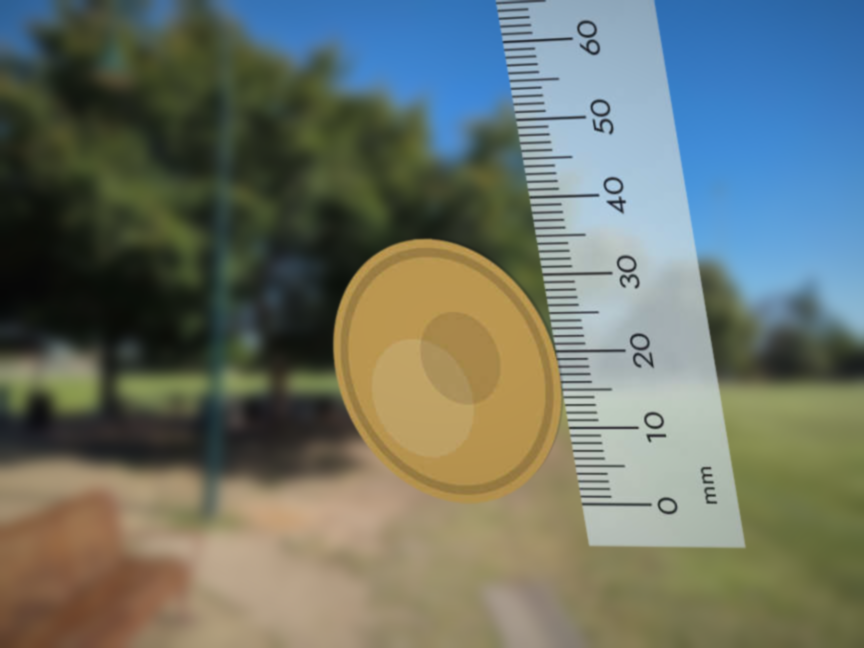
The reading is 35 mm
